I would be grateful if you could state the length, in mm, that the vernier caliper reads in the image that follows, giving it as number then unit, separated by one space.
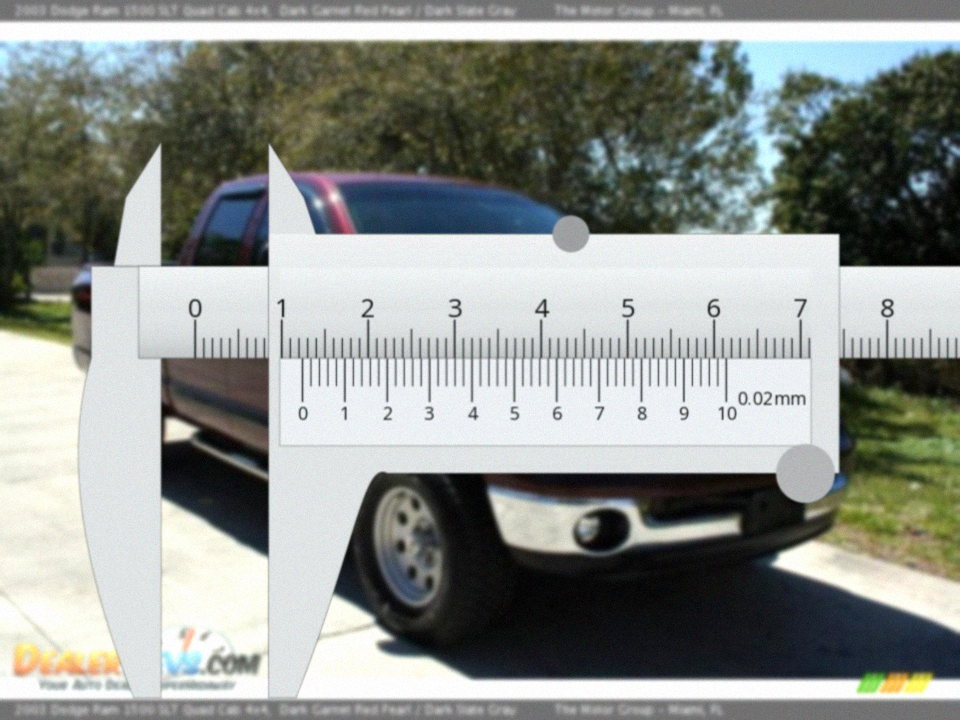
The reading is 12.4 mm
